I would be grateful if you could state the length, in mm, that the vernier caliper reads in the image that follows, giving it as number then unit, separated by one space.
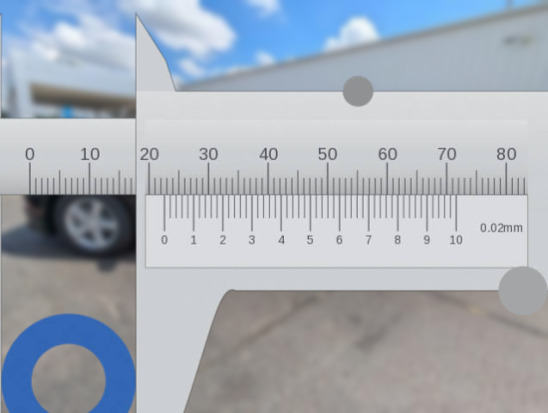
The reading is 22.6 mm
